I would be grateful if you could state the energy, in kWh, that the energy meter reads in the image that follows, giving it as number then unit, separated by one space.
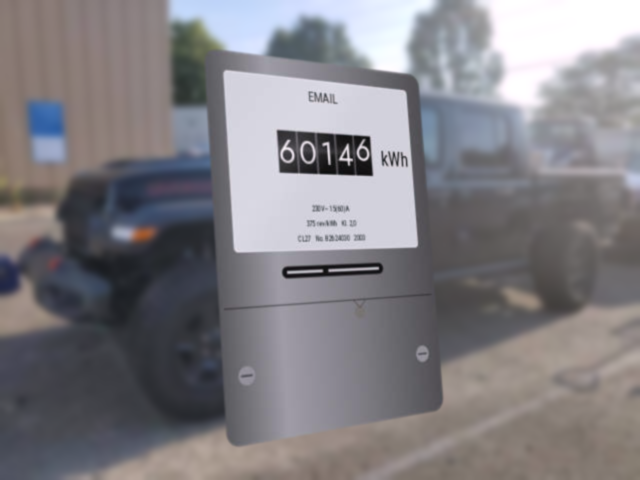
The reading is 60146 kWh
